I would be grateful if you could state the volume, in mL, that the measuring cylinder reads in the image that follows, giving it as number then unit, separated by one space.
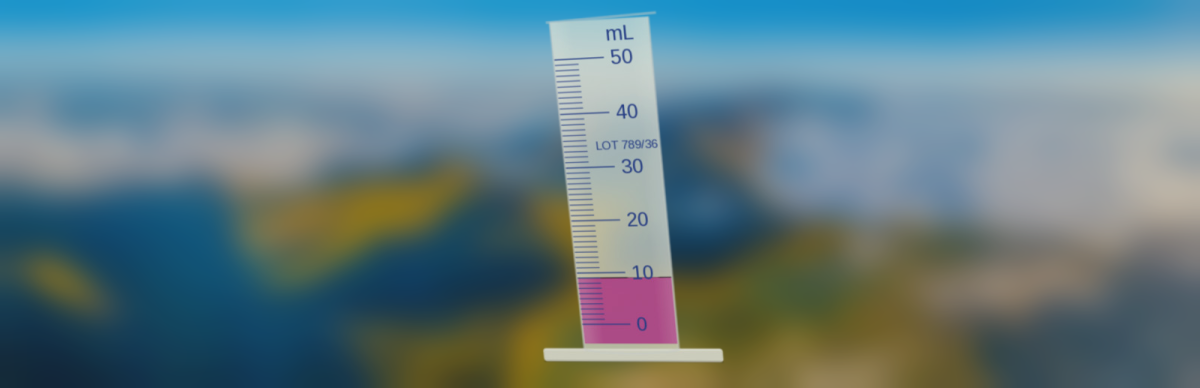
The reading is 9 mL
